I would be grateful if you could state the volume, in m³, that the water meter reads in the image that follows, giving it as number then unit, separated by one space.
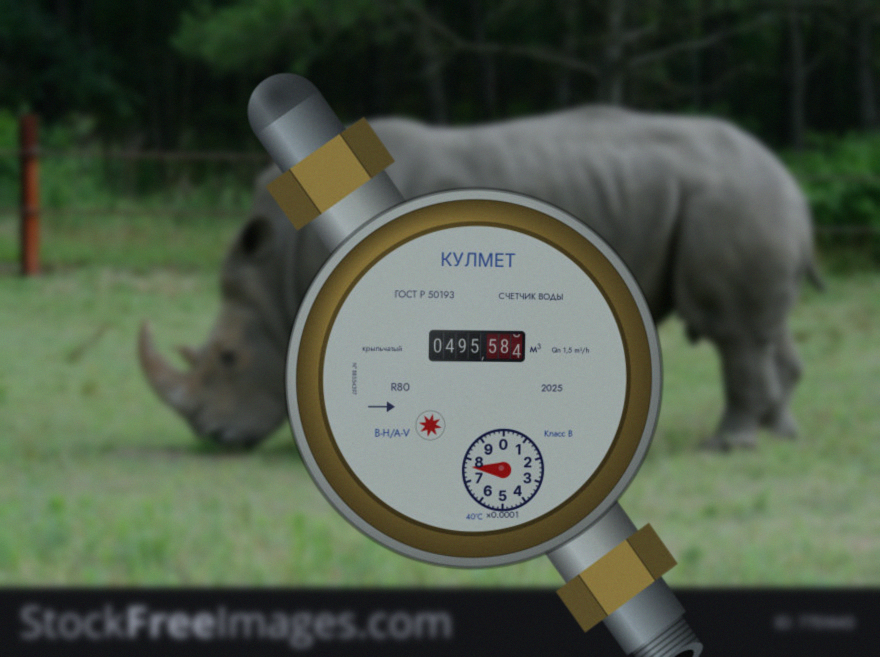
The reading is 495.5837 m³
